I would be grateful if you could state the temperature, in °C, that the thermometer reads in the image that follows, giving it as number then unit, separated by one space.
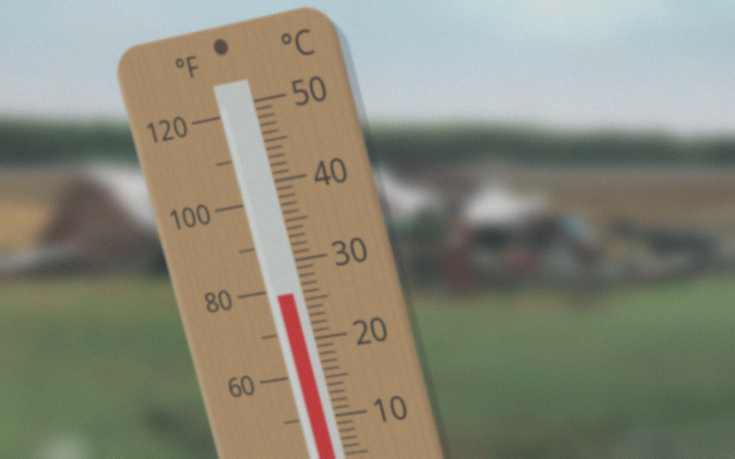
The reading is 26 °C
